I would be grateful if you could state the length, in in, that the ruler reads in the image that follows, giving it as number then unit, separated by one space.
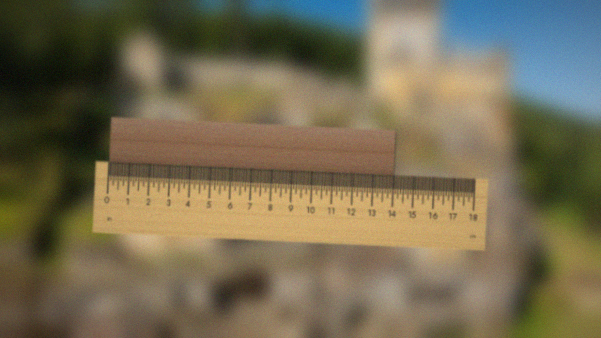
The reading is 14 in
